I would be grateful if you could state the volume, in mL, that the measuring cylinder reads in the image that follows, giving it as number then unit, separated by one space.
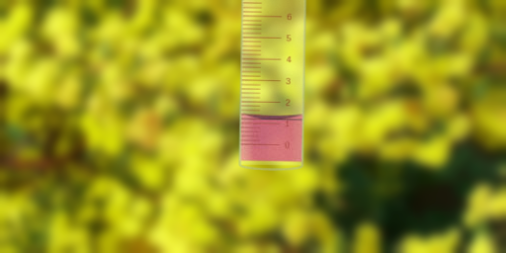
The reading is 1.2 mL
